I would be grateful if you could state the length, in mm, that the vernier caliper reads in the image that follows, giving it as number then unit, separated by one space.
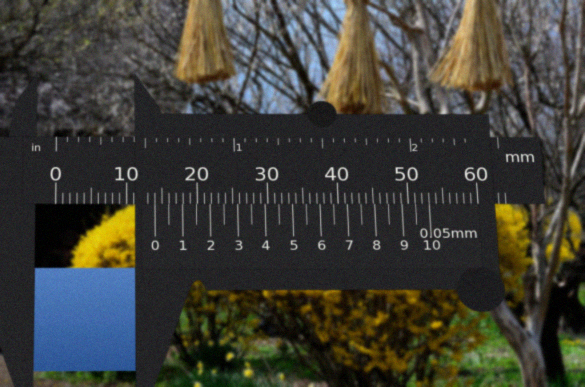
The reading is 14.0 mm
